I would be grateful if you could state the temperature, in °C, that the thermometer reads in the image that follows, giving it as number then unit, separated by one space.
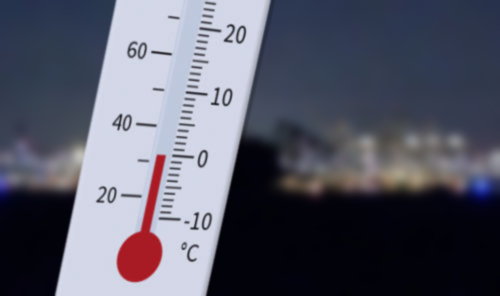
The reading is 0 °C
